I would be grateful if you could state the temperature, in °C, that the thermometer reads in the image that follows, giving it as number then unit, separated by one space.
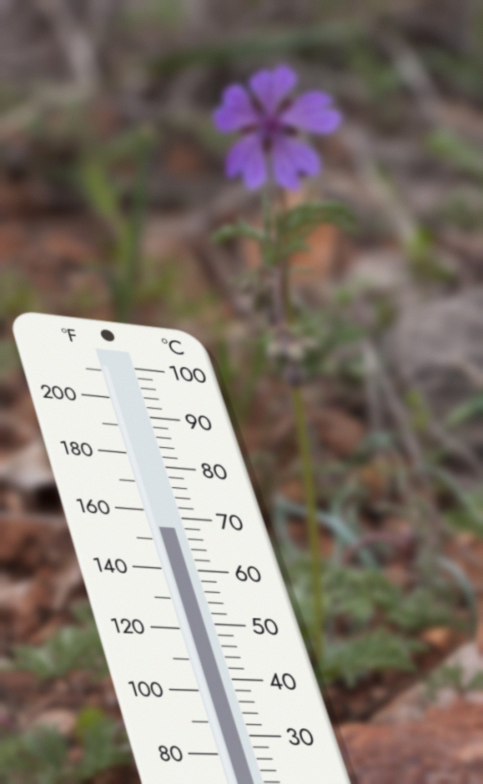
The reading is 68 °C
